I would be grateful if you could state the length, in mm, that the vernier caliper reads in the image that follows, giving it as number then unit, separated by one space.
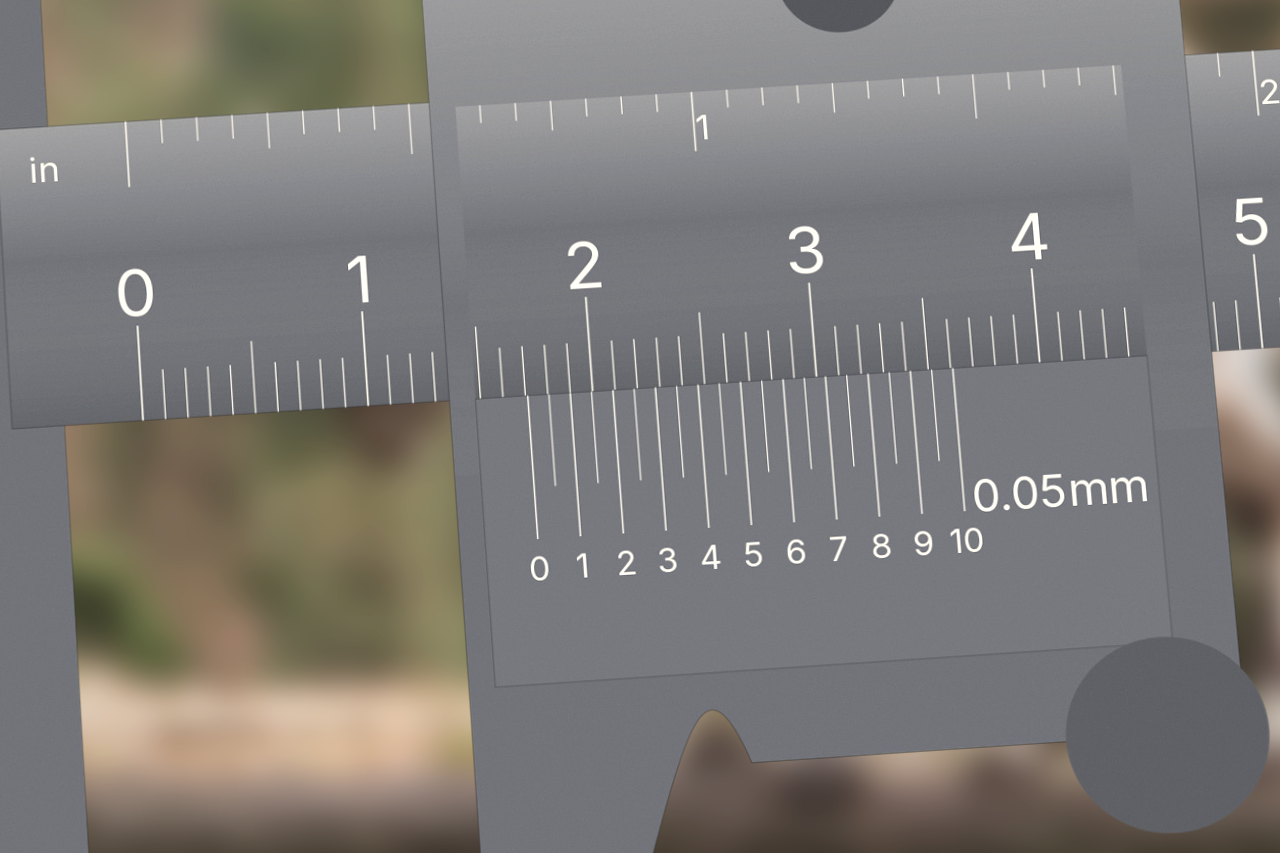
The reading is 17.1 mm
